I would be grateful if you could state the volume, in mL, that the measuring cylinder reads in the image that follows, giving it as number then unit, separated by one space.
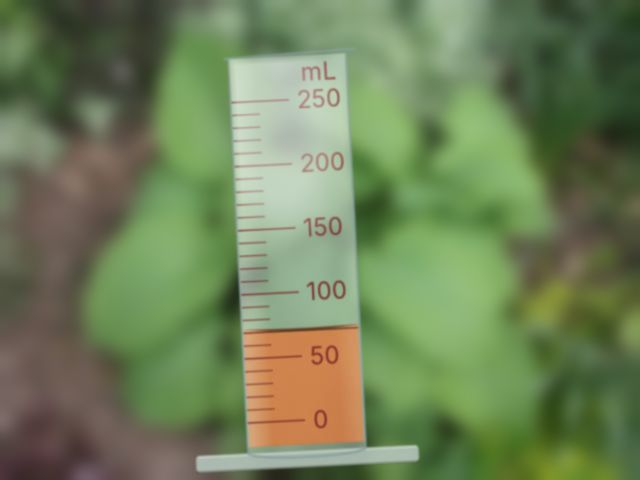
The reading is 70 mL
